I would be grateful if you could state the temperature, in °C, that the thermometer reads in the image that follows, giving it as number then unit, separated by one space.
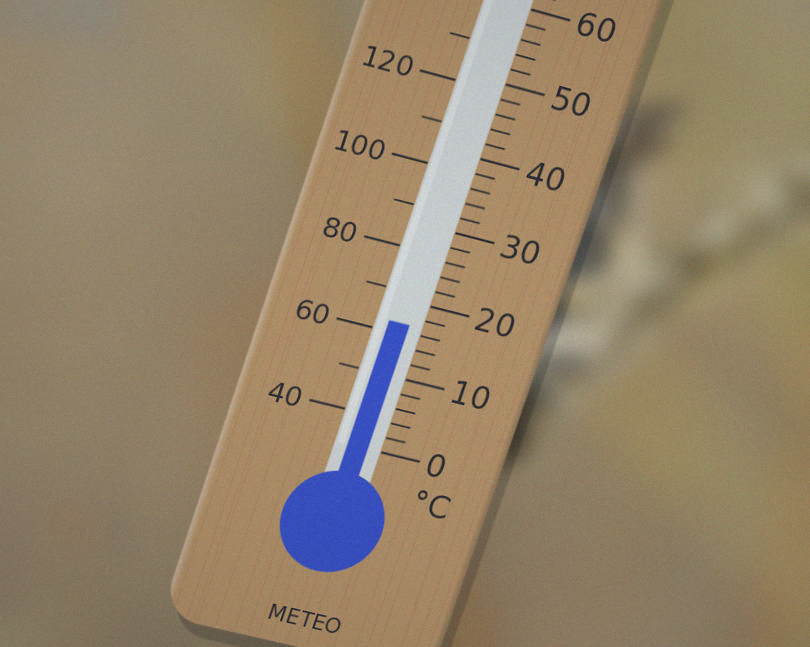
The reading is 17 °C
